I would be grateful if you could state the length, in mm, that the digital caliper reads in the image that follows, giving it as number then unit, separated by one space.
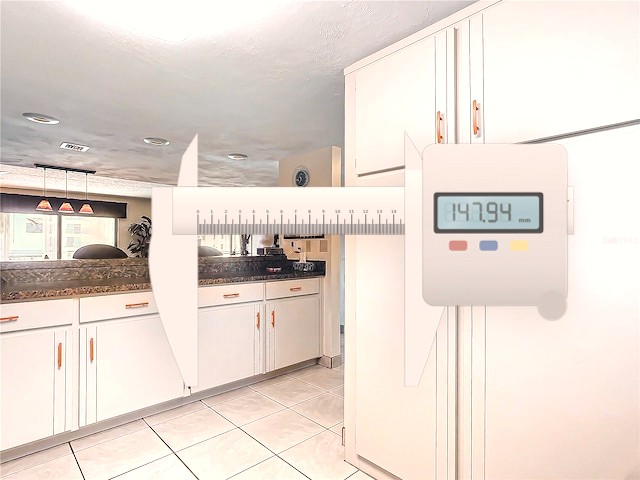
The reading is 147.94 mm
